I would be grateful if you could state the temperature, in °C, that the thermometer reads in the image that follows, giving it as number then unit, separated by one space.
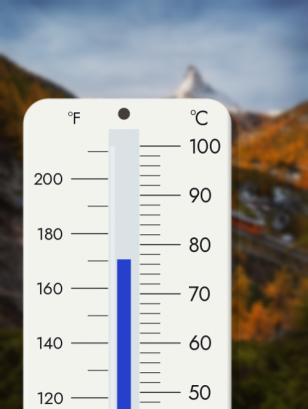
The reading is 77 °C
